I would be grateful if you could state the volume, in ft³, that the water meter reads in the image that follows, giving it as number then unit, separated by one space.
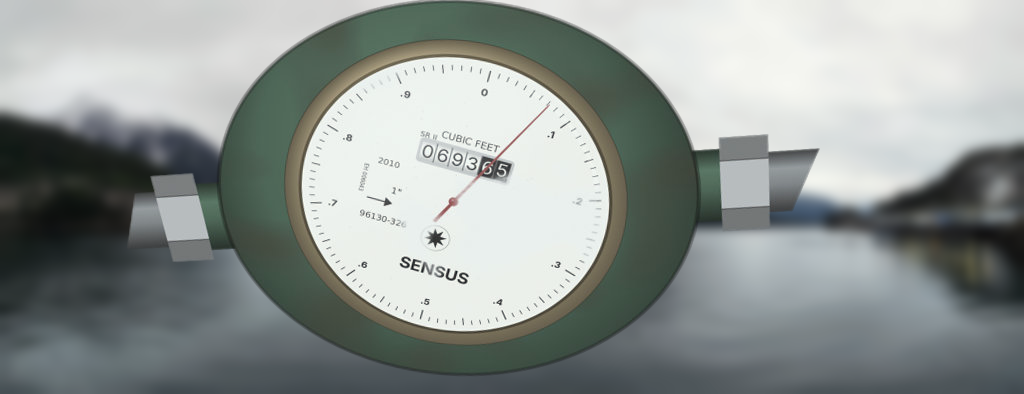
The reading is 69365.07 ft³
